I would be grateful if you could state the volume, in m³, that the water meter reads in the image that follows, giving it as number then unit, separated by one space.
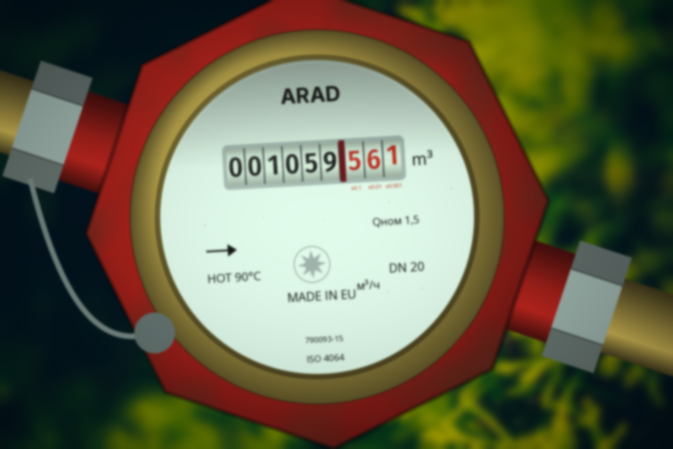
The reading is 1059.561 m³
